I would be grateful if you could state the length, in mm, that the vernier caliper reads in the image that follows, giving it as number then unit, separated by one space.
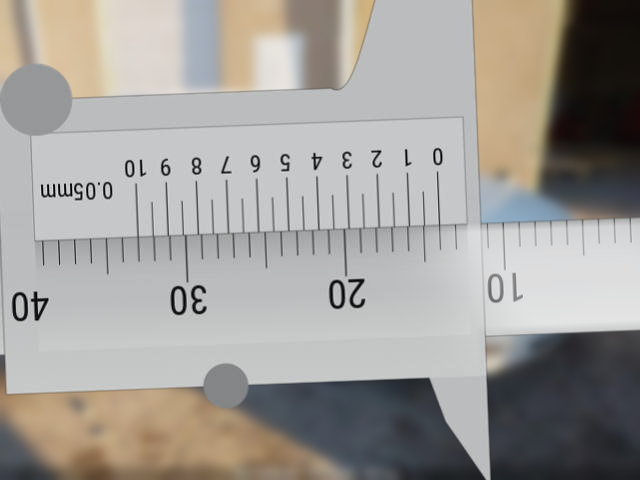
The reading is 14.0 mm
